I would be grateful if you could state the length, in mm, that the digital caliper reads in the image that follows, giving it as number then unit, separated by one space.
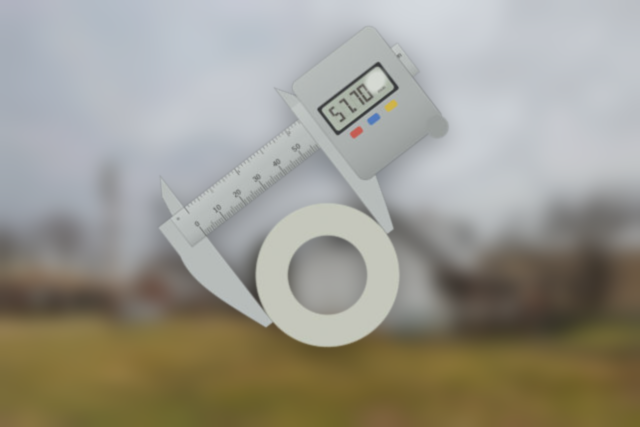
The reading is 57.70 mm
